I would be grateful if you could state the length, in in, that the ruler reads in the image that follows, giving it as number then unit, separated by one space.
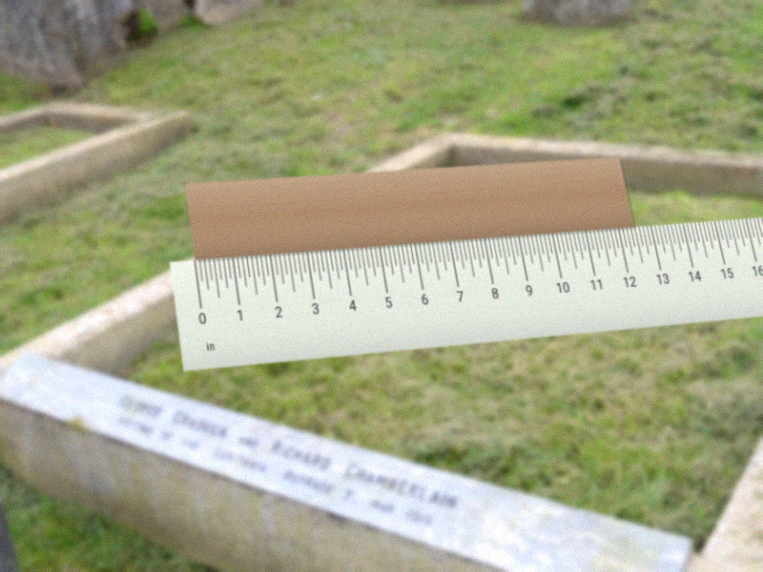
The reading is 12.5 in
